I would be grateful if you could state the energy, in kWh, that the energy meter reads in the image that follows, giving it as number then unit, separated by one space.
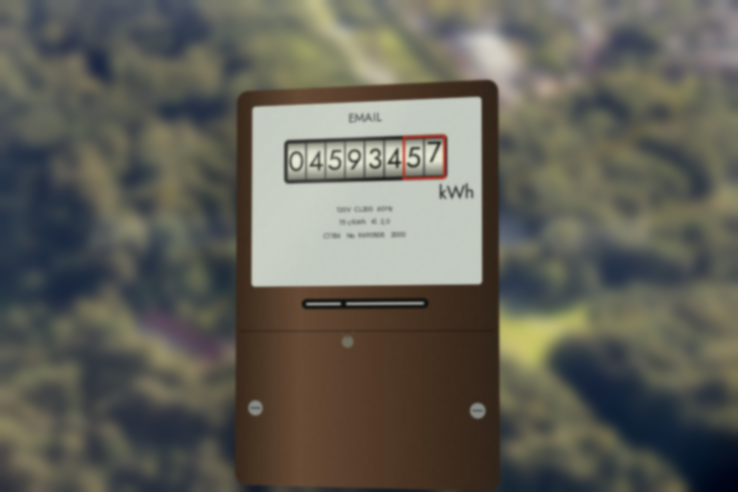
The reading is 45934.57 kWh
